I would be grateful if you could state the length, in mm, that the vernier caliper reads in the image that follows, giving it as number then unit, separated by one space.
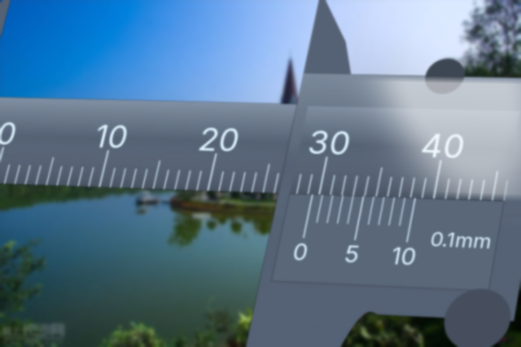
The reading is 29.4 mm
